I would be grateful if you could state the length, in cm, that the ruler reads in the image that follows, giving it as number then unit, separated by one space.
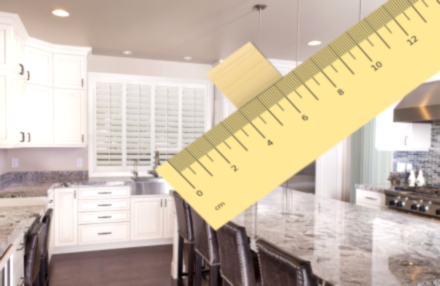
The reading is 2.5 cm
